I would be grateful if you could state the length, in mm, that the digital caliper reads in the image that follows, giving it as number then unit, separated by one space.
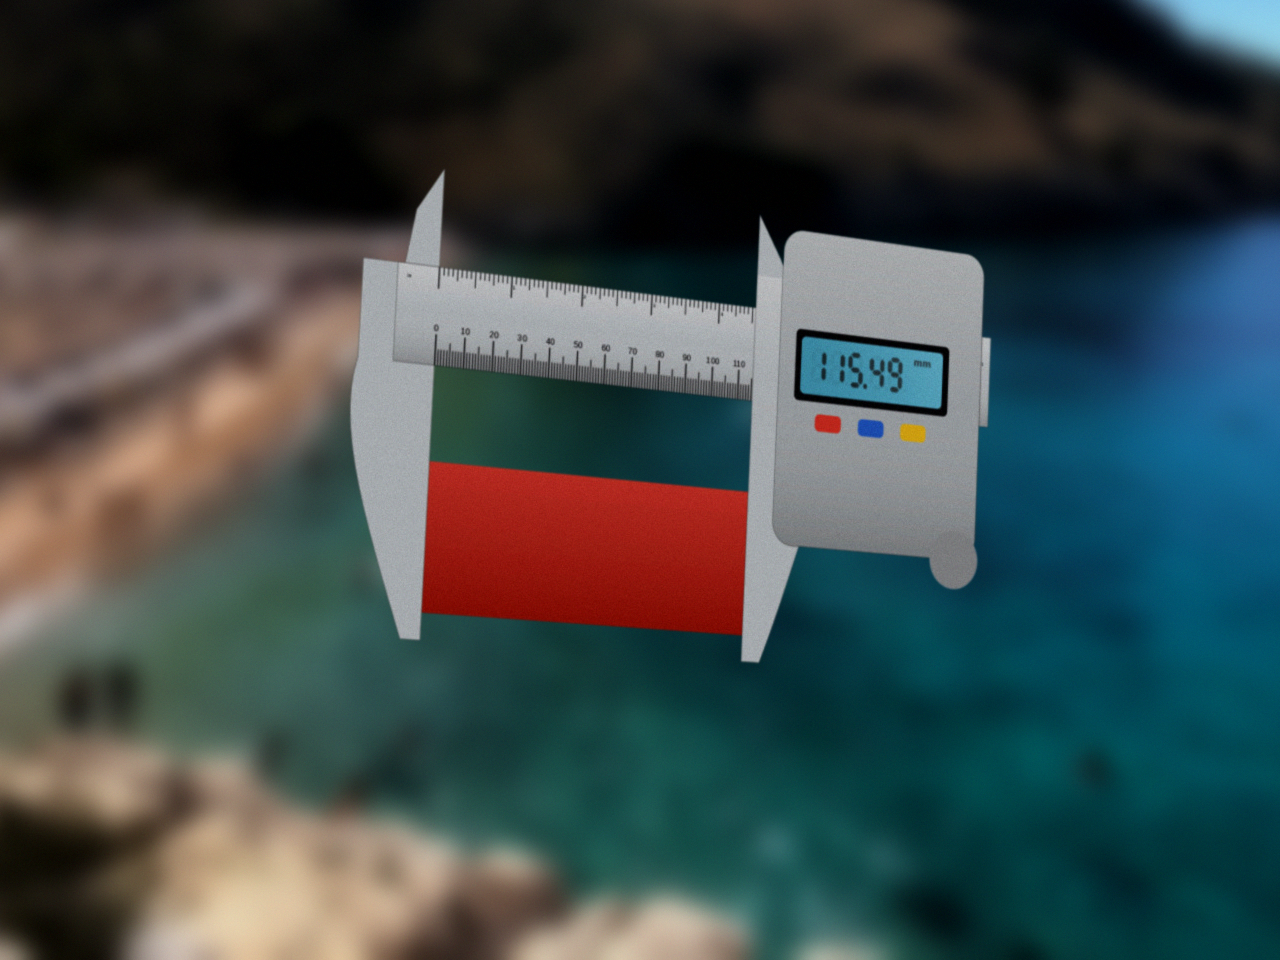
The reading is 115.49 mm
